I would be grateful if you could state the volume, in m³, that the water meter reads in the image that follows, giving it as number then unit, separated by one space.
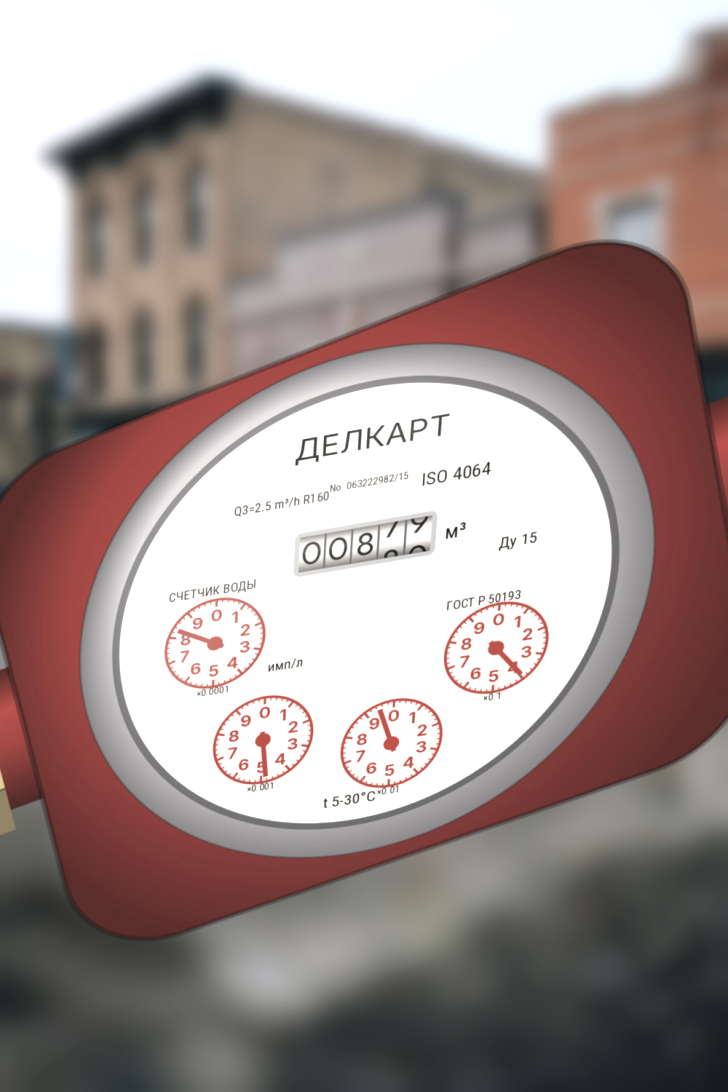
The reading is 879.3948 m³
